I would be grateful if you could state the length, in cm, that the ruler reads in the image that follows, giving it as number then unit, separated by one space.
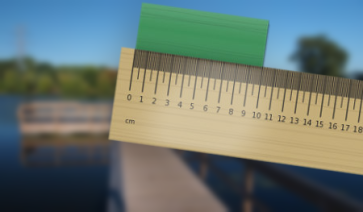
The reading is 10 cm
